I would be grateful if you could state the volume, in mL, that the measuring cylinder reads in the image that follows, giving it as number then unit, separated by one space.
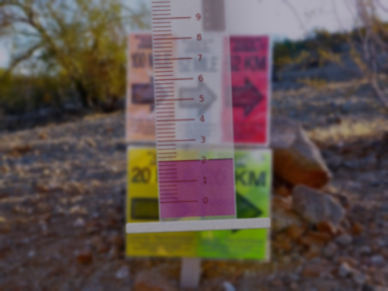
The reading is 2 mL
